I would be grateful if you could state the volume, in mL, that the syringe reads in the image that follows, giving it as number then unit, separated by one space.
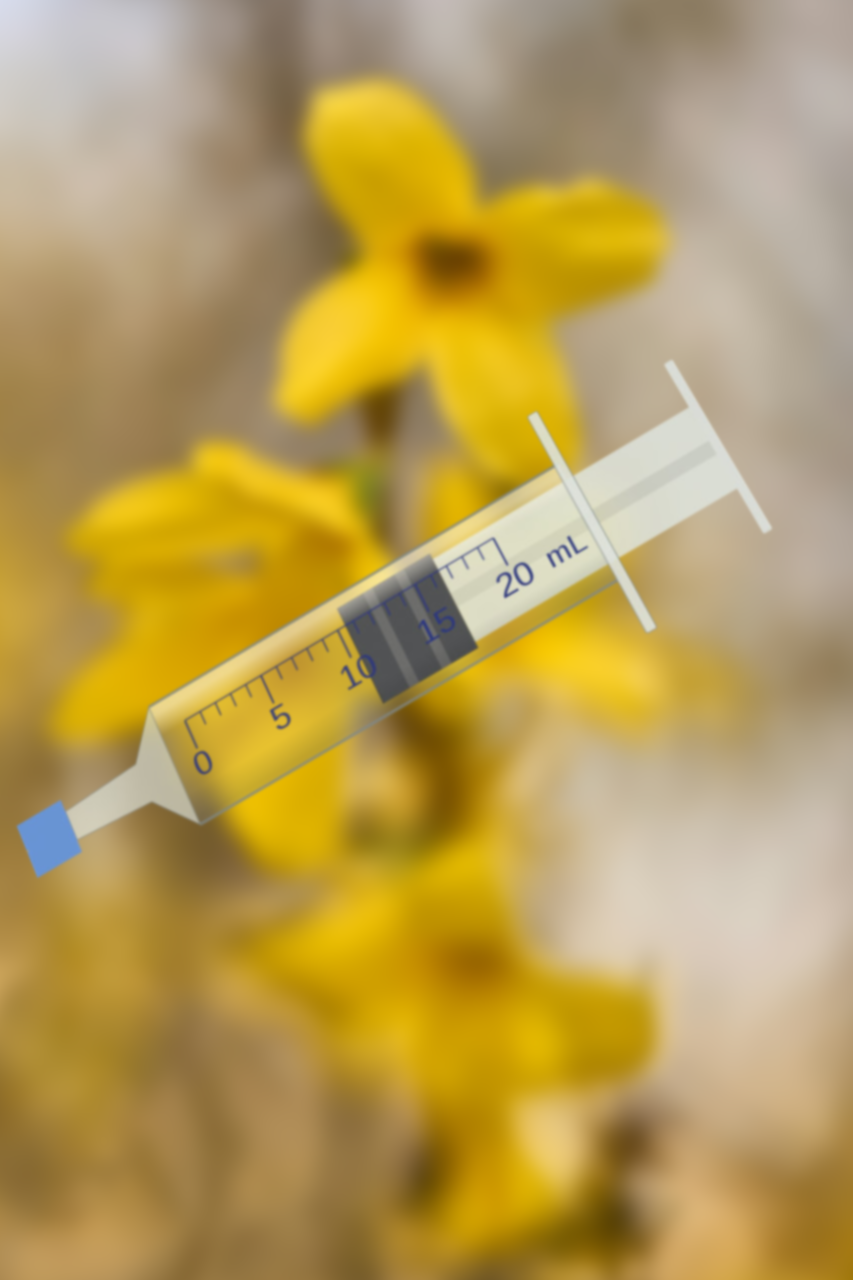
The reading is 10.5 mL
